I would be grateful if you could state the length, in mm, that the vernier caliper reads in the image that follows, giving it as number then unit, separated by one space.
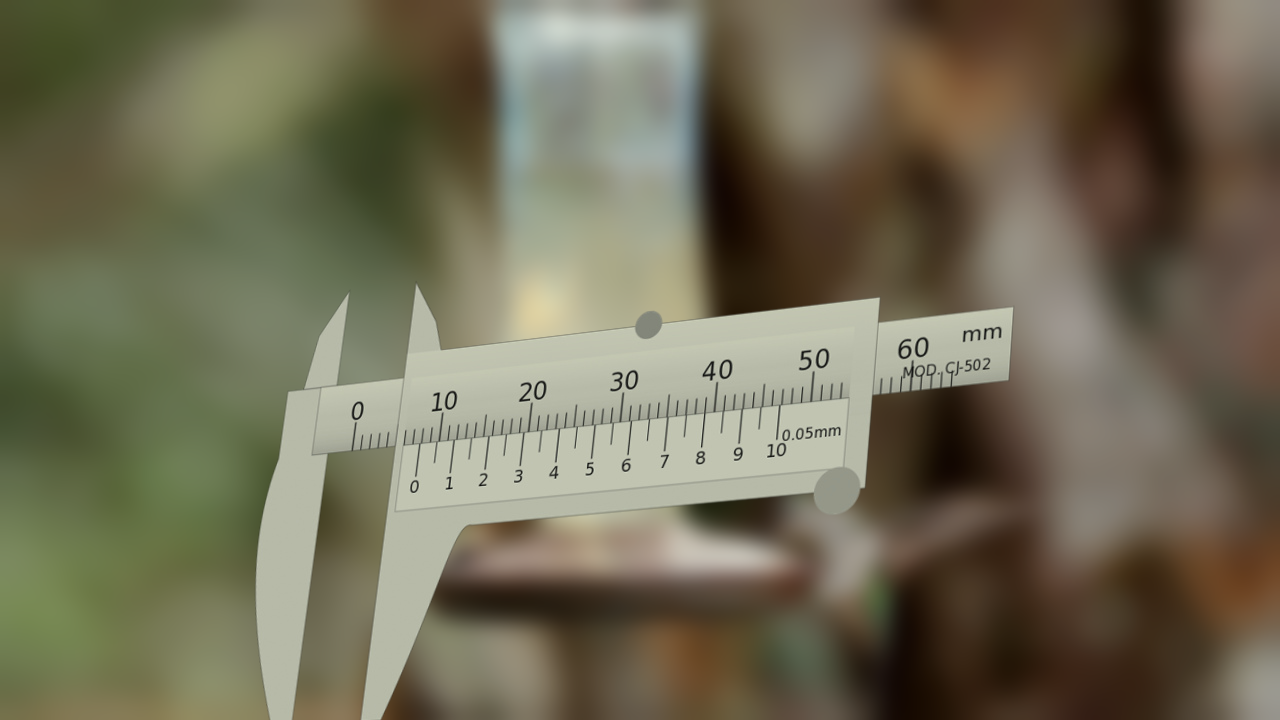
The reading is 7.8 mm
